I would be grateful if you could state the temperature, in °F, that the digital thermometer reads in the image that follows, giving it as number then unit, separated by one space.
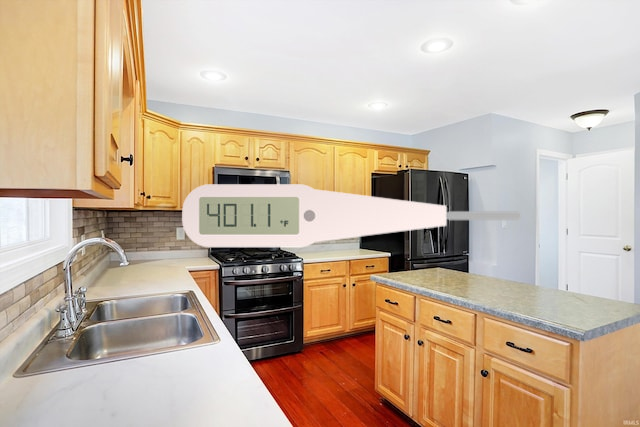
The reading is 401.1 °F
